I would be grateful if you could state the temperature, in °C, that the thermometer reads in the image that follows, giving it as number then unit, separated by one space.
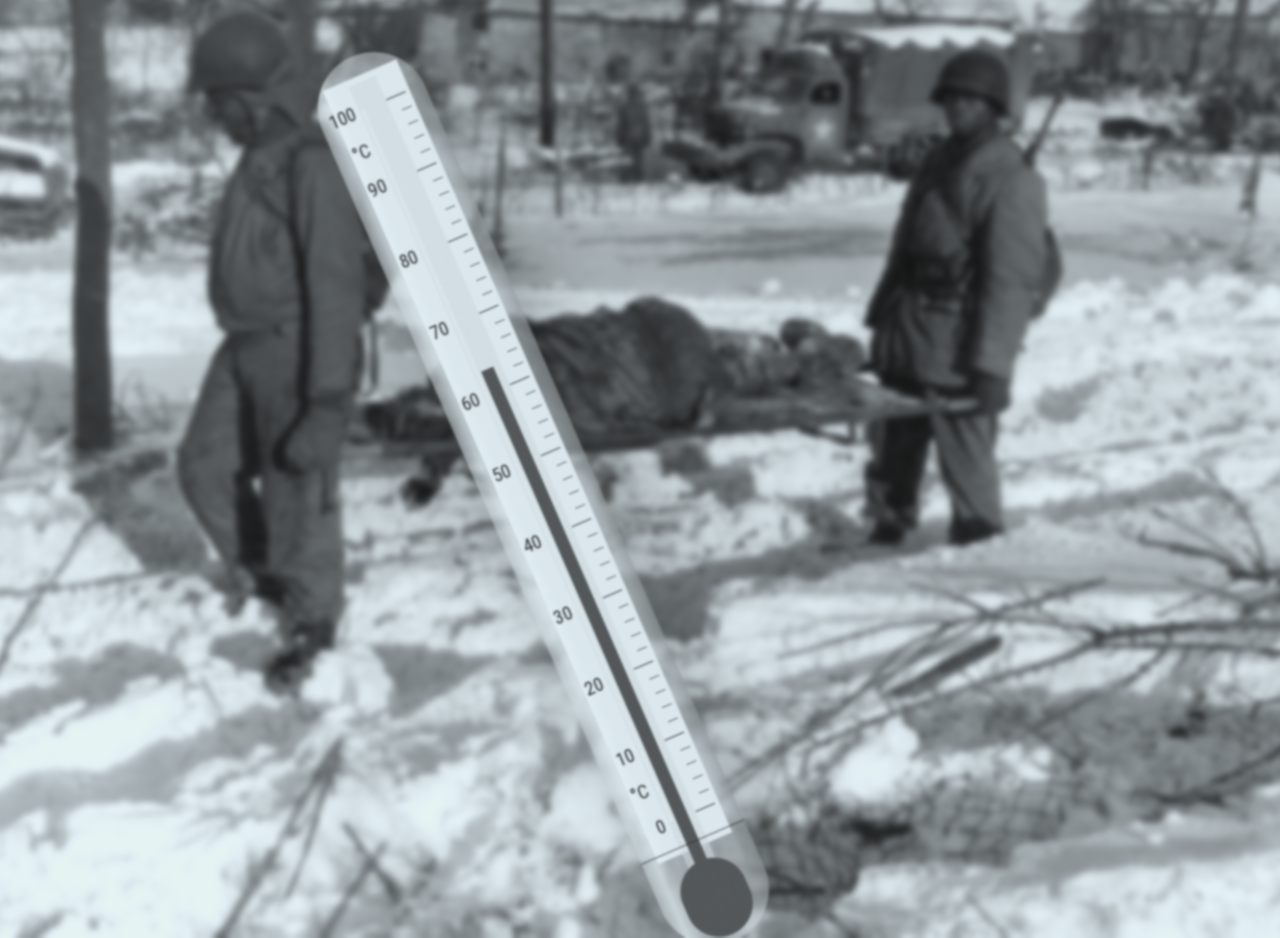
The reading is 63 °C
